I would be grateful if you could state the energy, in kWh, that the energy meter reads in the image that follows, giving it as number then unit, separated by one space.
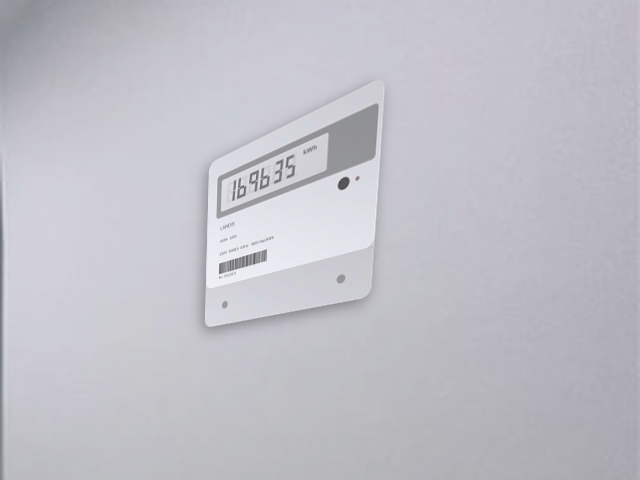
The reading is 169635 kWh
